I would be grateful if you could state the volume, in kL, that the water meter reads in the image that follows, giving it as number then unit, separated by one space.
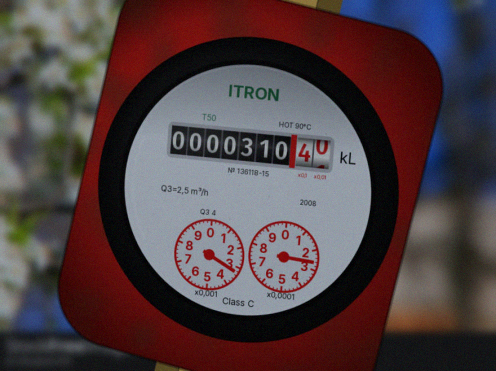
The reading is 310.4032 kL
